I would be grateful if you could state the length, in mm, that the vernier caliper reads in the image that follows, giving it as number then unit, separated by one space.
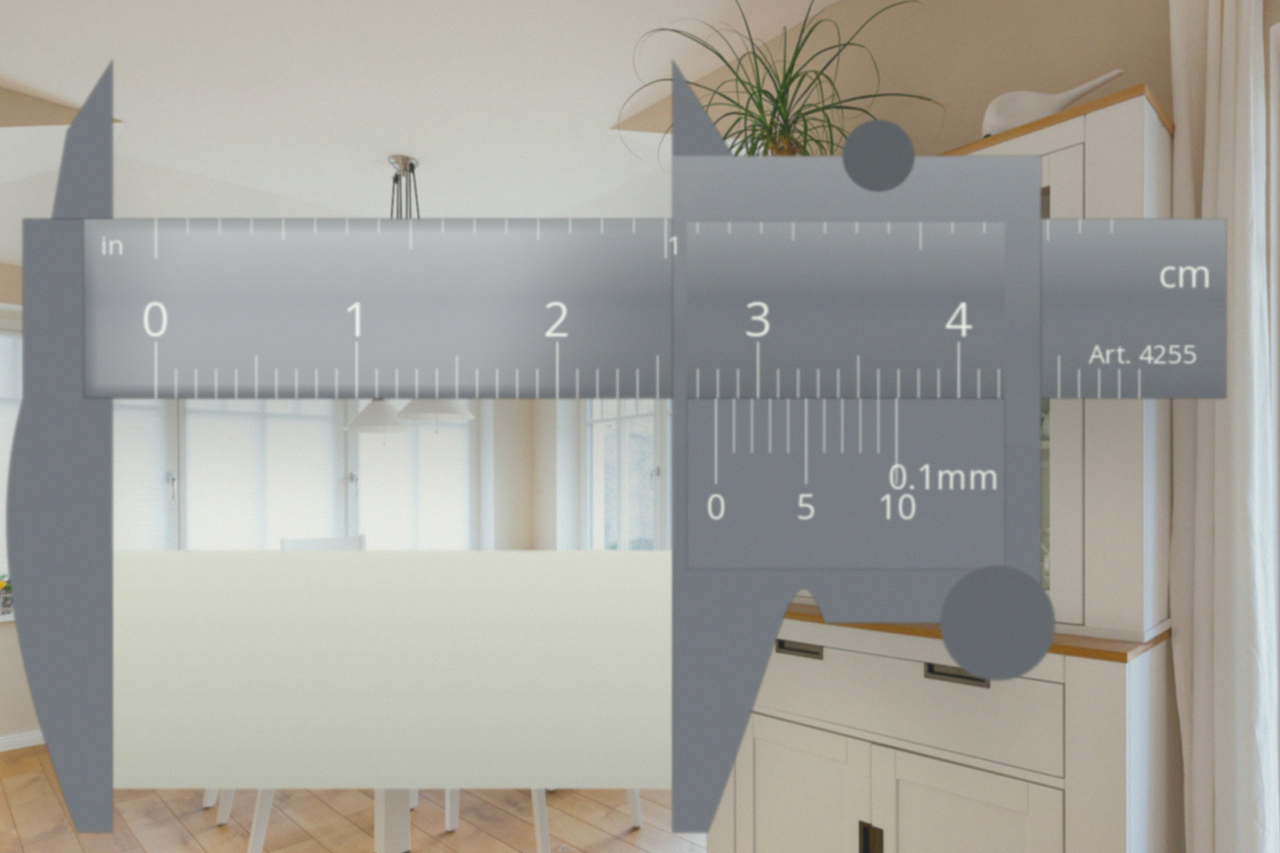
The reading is 27.9 mm
